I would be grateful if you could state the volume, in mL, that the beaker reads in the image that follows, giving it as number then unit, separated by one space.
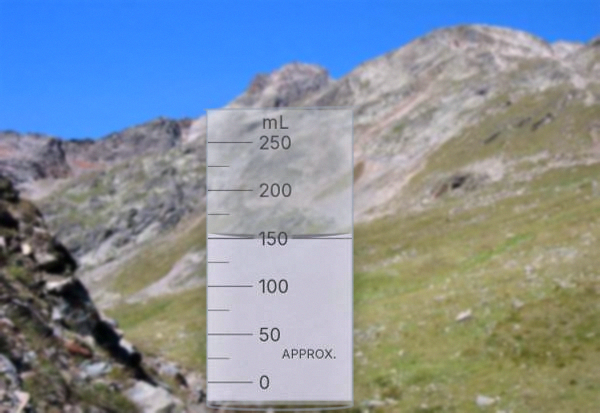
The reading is 150 mL
